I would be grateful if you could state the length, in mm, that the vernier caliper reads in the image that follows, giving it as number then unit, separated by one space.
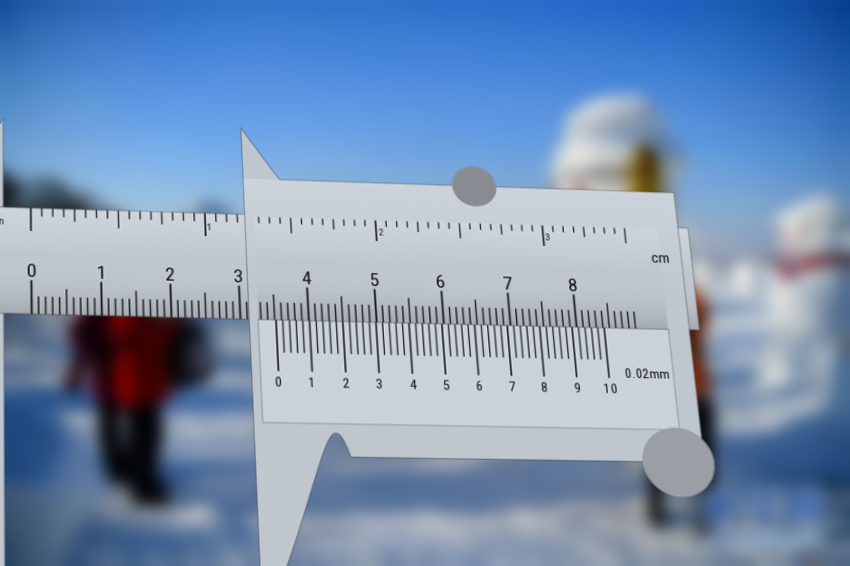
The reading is 35.2 mm
